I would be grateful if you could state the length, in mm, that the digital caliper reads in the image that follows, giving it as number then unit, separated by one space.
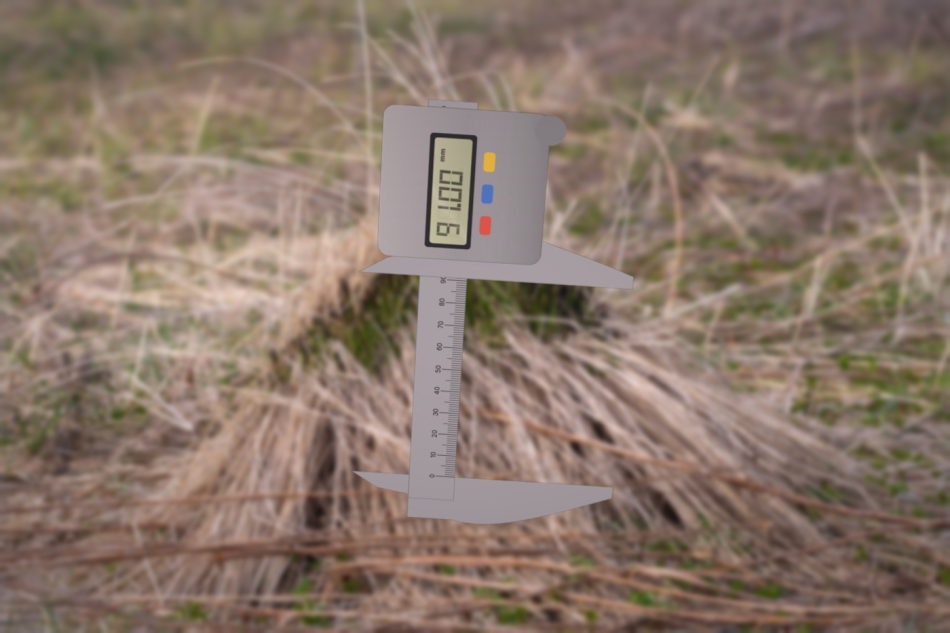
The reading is 91.00 mm
